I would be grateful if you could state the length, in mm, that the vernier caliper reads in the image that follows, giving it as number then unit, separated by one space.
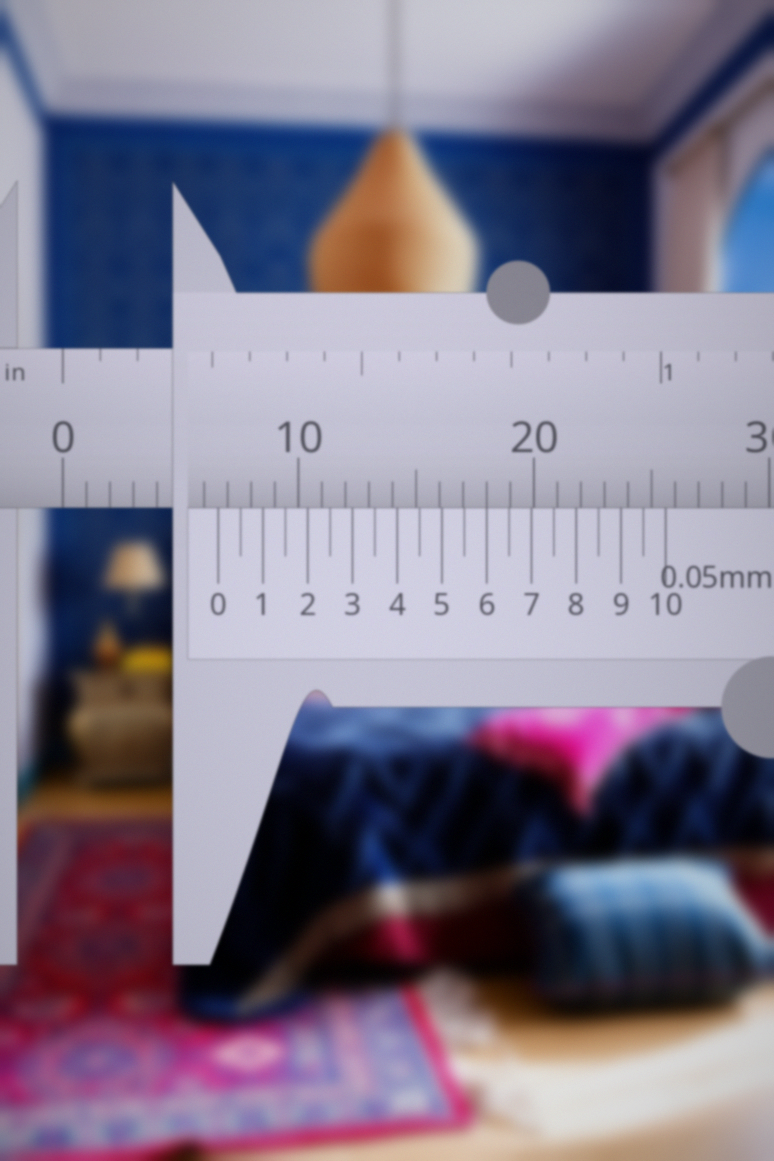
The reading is 6.6 mm
